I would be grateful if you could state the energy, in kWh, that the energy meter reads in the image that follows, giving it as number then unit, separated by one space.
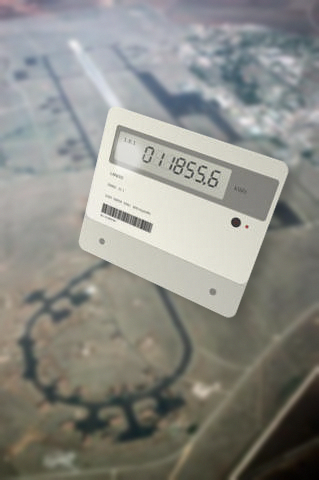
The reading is 11855.6 kWh
